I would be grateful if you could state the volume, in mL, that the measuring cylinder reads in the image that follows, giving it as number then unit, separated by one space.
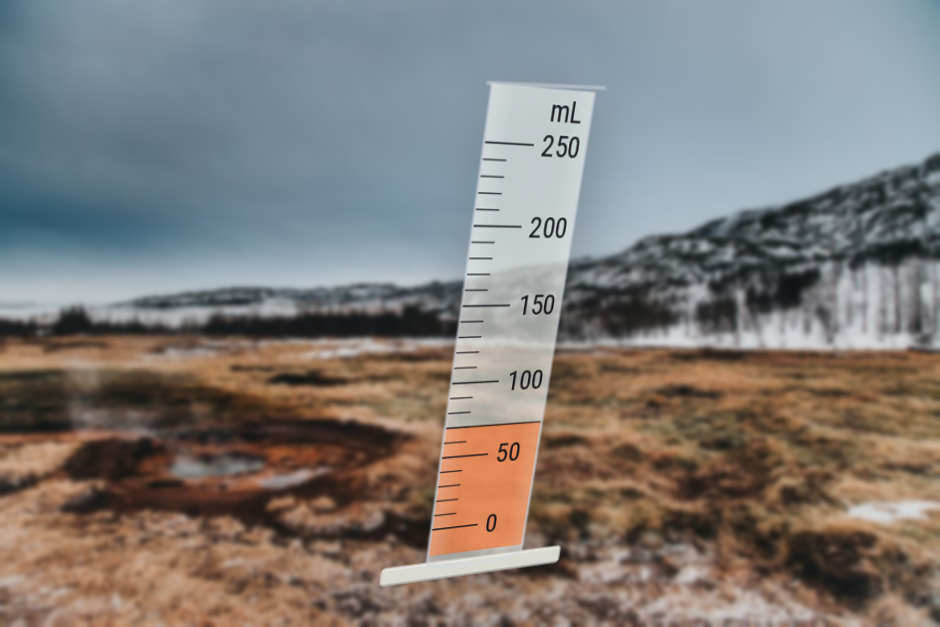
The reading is 70 mL
